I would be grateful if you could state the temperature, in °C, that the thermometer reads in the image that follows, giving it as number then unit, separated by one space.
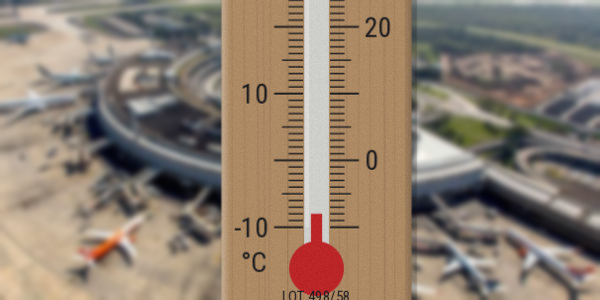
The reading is -8 °C
